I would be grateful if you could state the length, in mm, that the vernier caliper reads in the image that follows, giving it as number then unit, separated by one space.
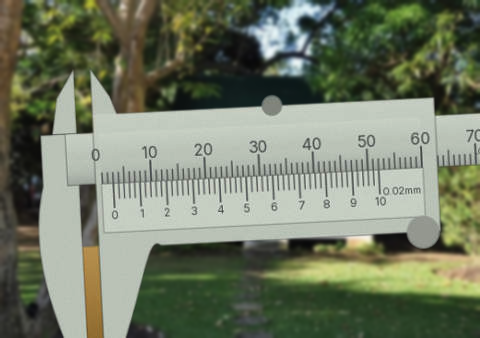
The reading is 3.0 mm
